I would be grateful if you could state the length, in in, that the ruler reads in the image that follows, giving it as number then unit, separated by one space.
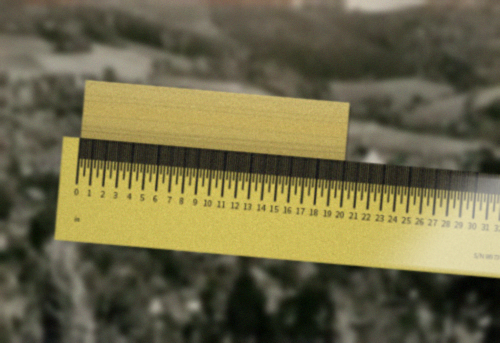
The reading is 20 in
